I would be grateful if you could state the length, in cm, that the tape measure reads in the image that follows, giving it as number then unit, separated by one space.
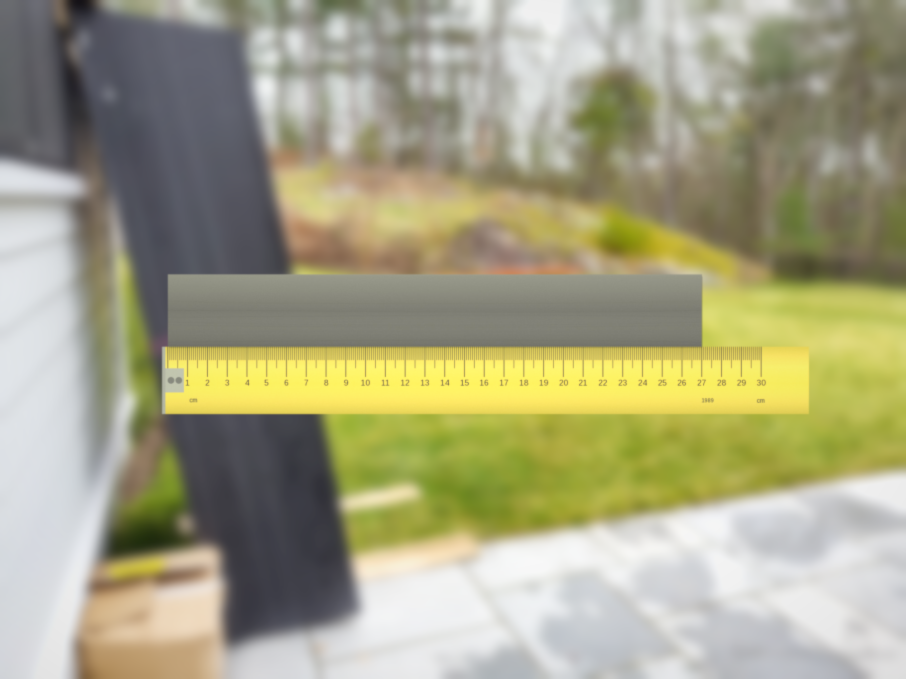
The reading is 27 cm
